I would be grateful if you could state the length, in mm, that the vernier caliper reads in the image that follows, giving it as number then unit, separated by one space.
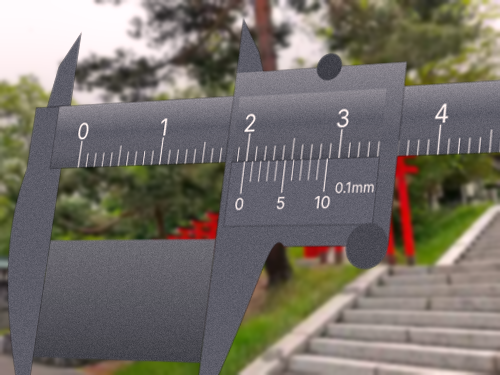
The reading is 19.8 mm
